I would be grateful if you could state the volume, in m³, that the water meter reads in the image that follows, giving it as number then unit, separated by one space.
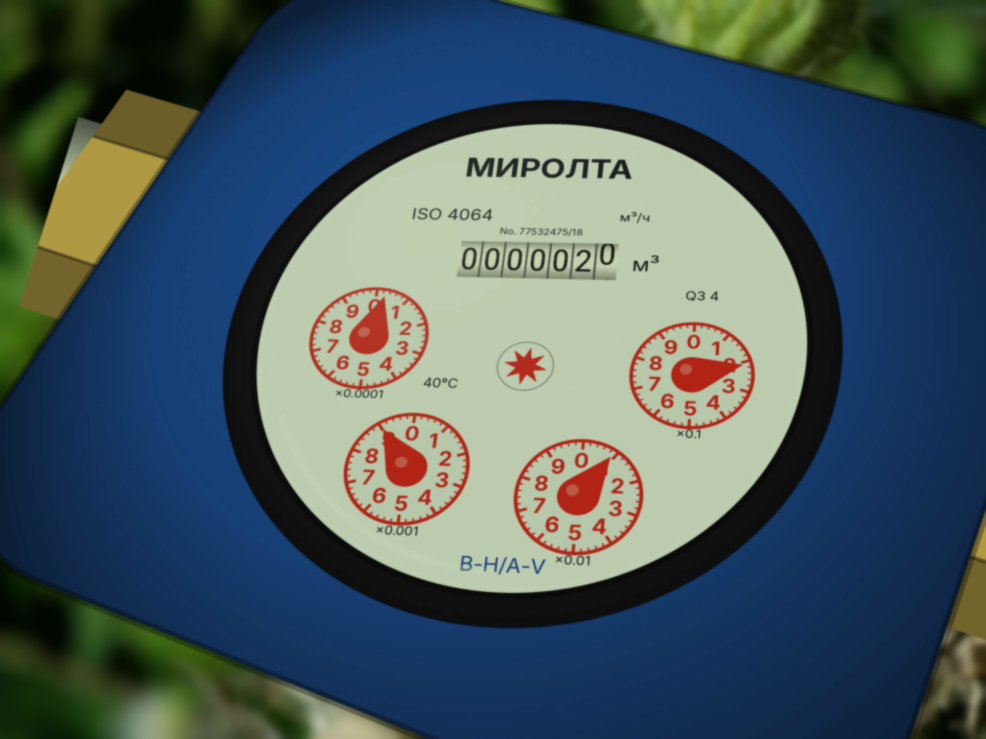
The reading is 20.2090 m³
